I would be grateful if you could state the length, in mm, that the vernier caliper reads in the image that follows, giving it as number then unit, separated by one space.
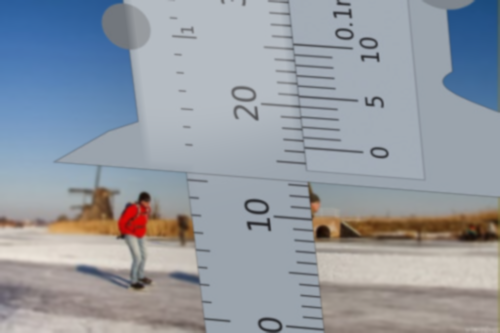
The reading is 16.4 mm
